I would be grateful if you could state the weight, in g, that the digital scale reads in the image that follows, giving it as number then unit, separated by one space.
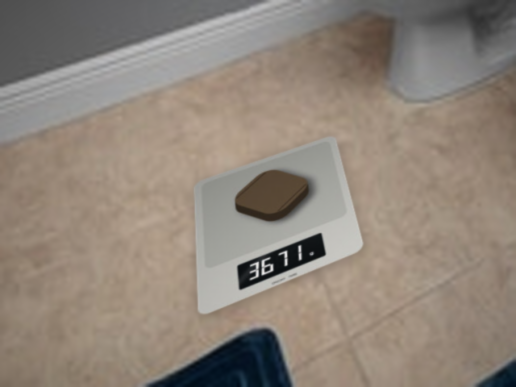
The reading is 3671 g
